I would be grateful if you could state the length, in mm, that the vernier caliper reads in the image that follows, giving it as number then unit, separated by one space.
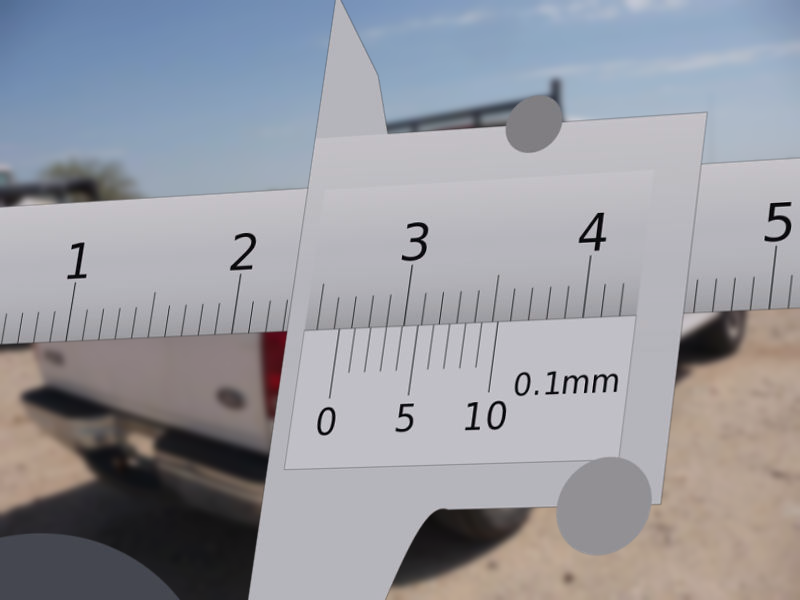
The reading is 26.3 mm
